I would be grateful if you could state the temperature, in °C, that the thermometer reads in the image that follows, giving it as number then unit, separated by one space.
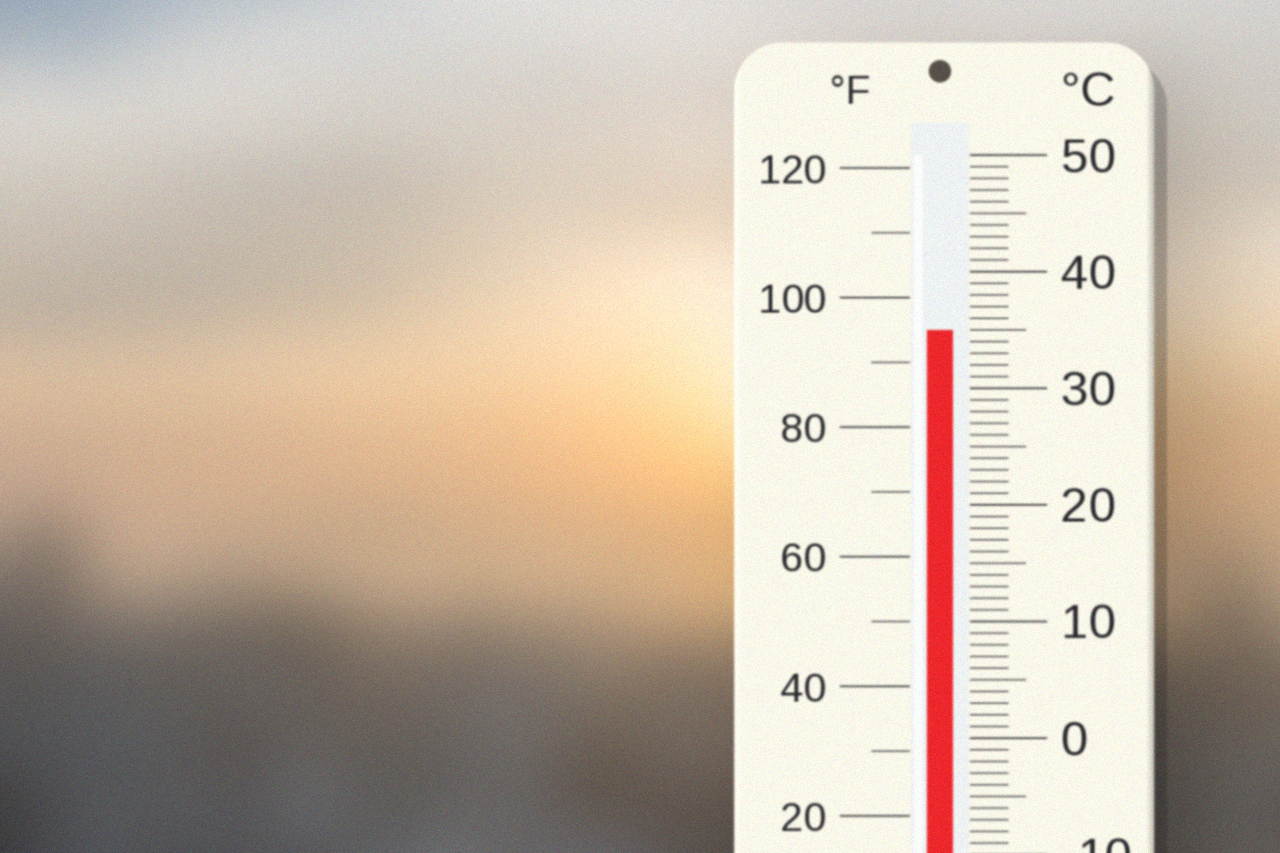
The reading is 35 °C
